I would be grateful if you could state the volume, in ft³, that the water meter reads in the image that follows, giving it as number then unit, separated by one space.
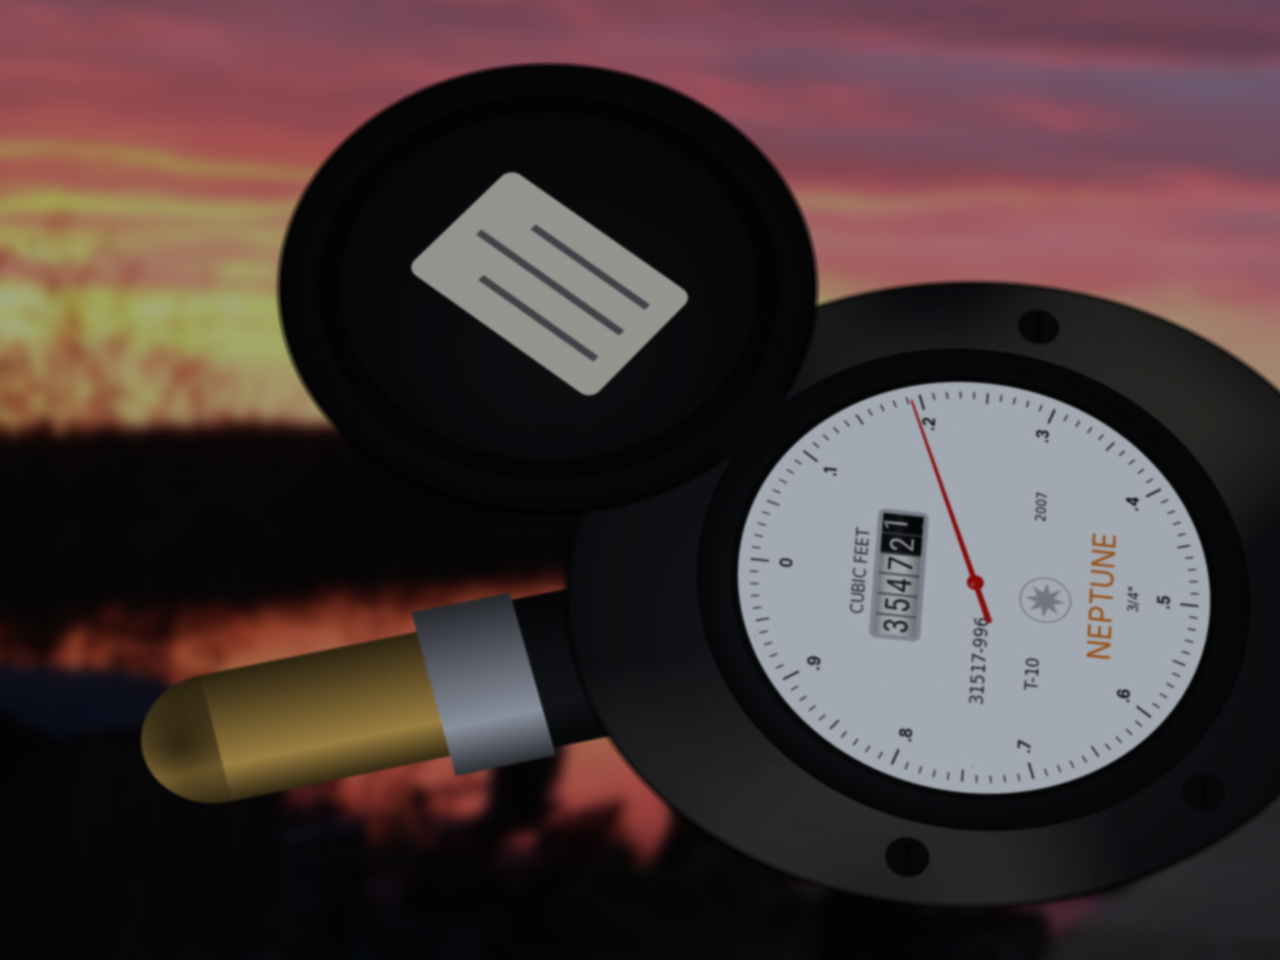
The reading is 354721.19 ft³
